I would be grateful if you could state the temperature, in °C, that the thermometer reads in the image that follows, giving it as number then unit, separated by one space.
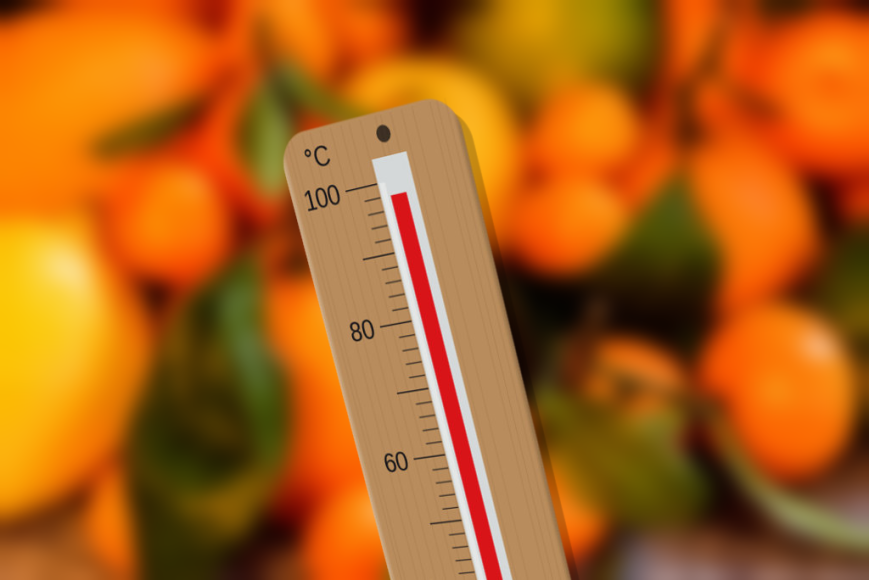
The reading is 98 °C
